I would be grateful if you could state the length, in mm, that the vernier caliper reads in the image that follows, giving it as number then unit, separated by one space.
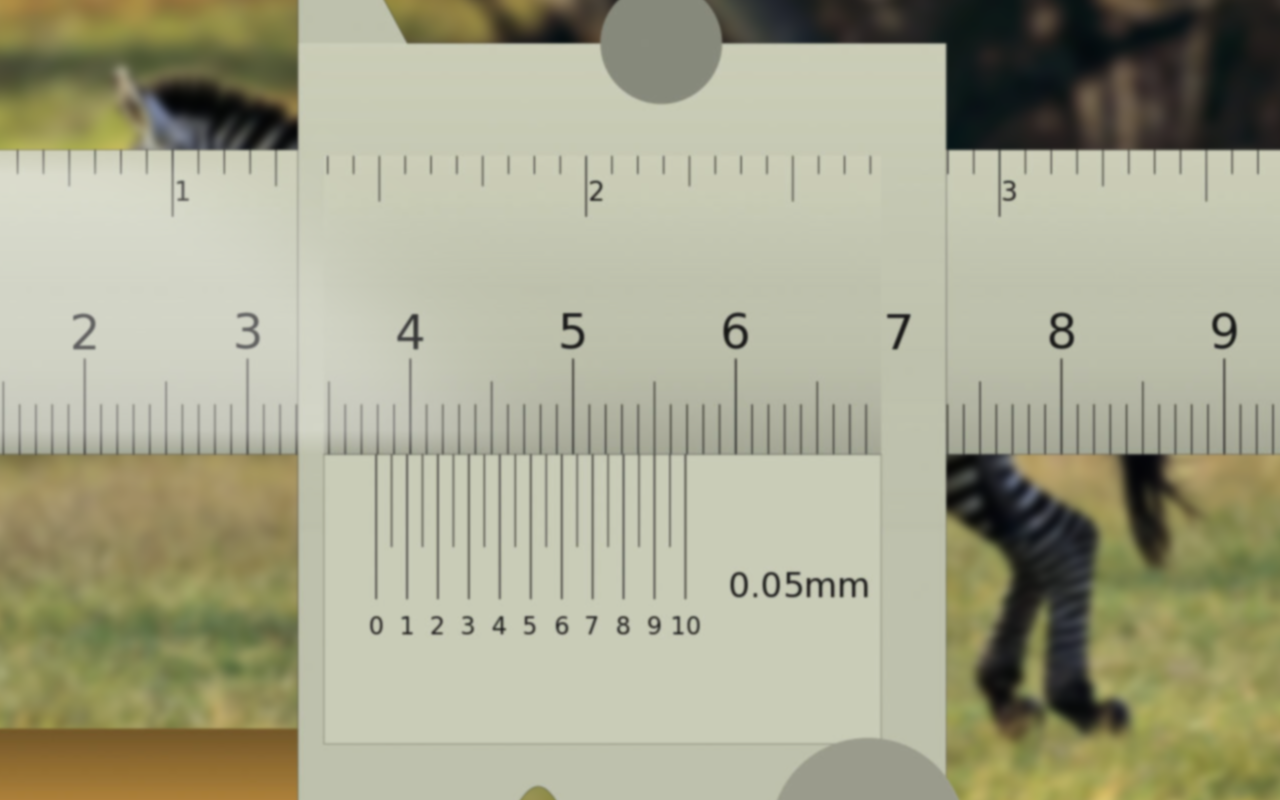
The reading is 37.9 mm
